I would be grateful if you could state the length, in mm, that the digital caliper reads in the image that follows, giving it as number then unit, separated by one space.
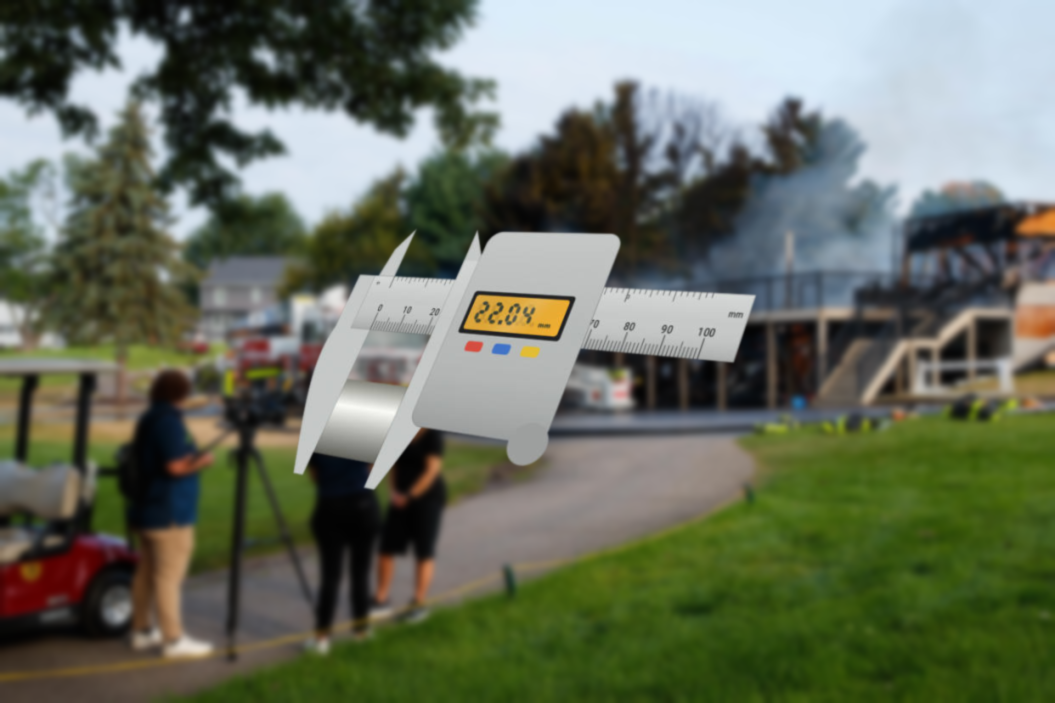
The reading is 22.04 mm
